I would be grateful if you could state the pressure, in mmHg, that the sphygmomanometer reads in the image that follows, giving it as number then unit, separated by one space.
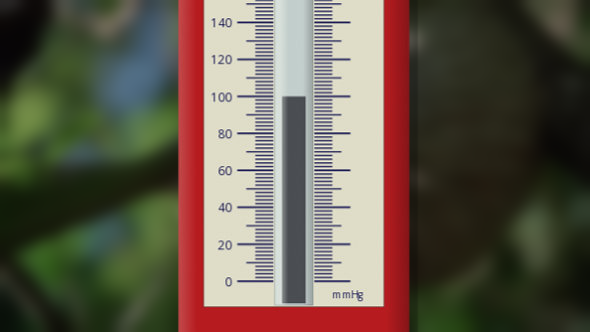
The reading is 100 mmHg
